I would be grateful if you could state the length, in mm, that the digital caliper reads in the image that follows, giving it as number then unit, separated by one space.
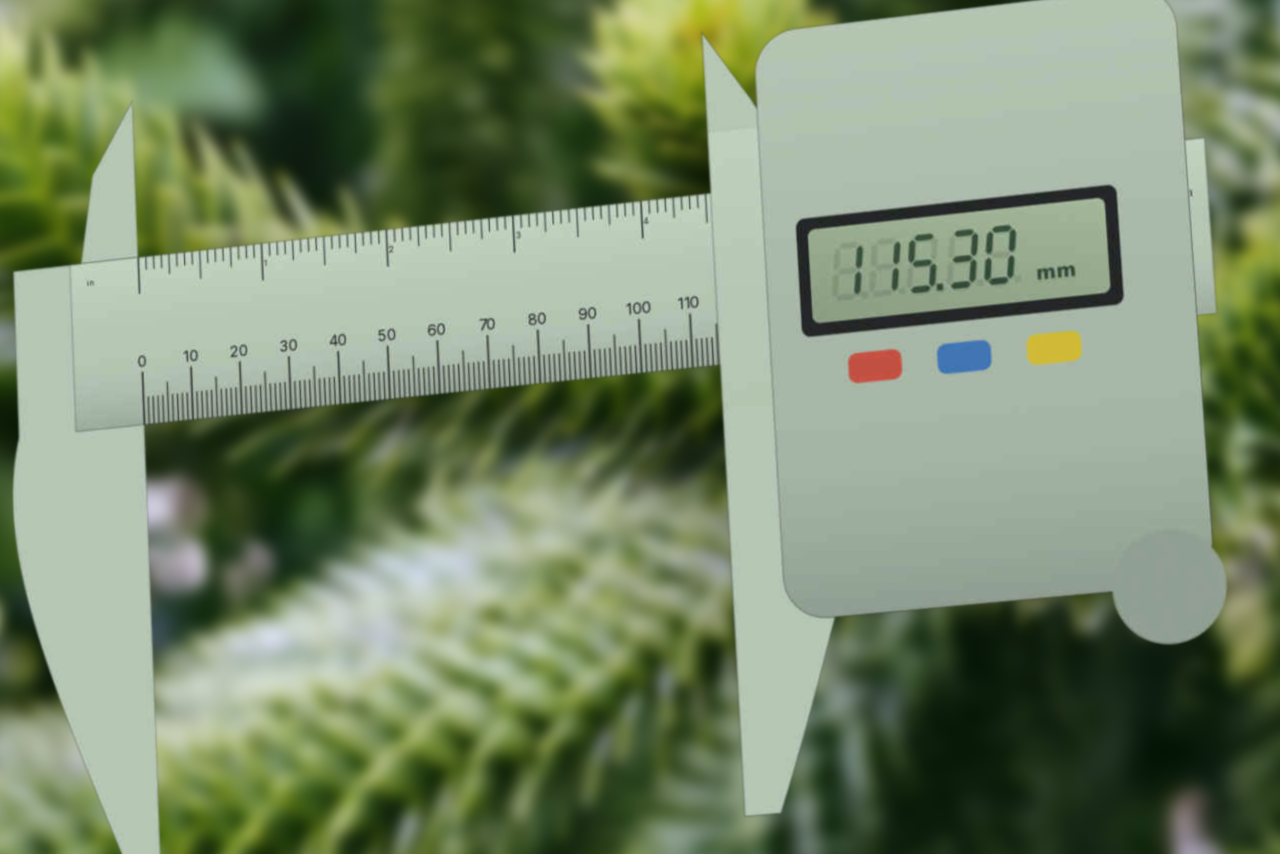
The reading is 115.30 mm
